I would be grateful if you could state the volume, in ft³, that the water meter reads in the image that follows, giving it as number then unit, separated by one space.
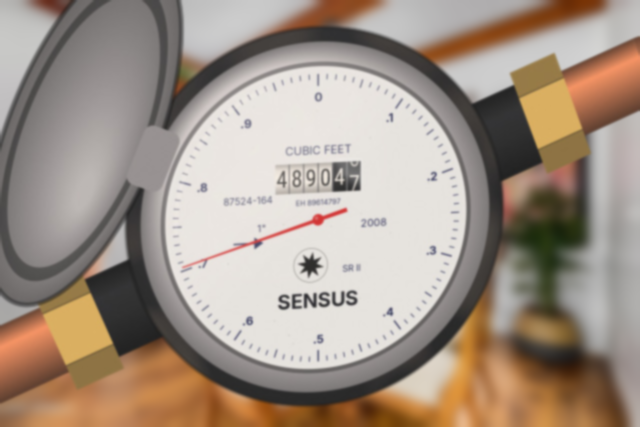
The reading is 489046.70 ft³
